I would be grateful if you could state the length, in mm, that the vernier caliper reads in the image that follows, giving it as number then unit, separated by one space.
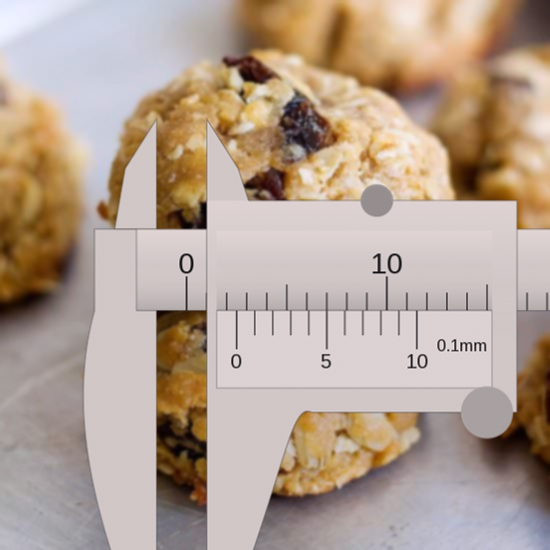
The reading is 2.5 mm
